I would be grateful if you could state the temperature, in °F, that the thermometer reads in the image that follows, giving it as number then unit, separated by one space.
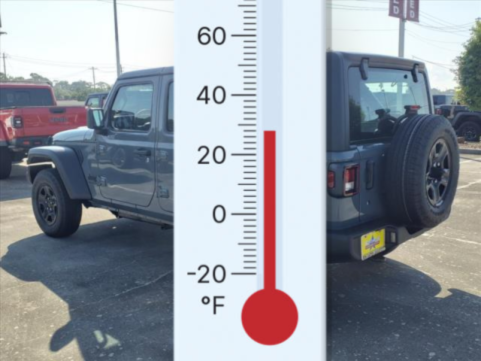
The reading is 28 °F
